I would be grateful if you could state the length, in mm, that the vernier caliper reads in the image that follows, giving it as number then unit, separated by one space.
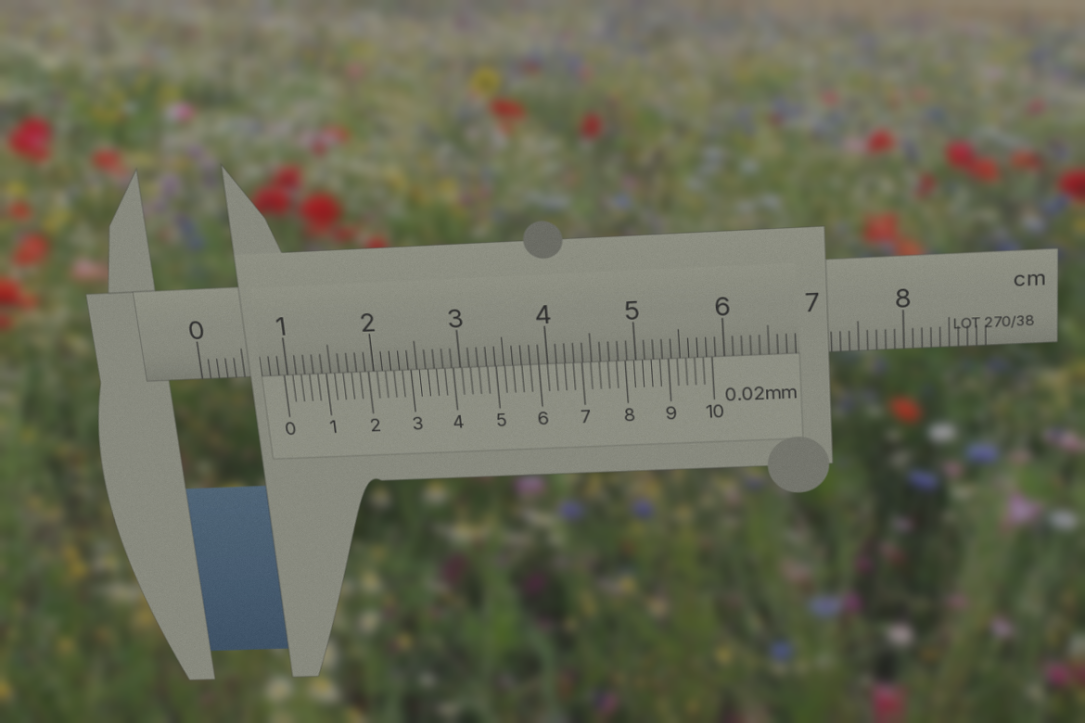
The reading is 9.6 mm
